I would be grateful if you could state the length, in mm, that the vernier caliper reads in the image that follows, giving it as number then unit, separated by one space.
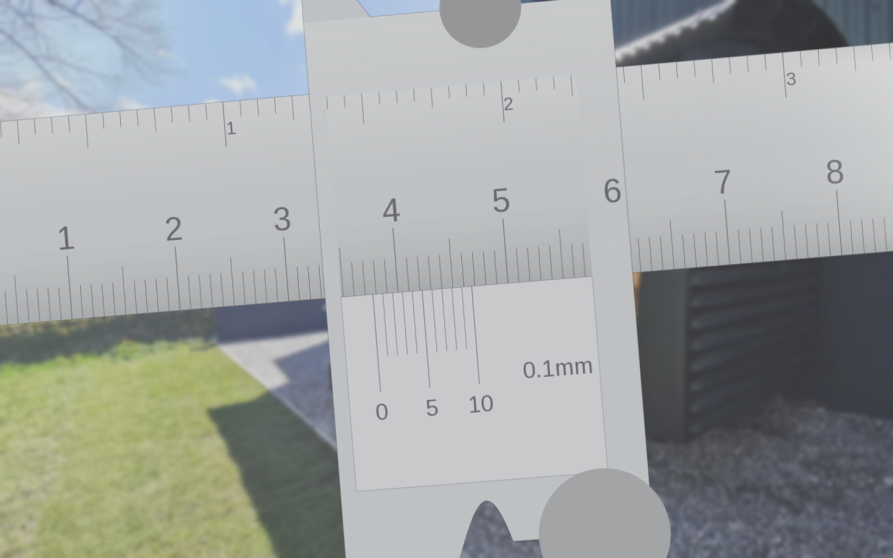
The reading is 37.7 mm
